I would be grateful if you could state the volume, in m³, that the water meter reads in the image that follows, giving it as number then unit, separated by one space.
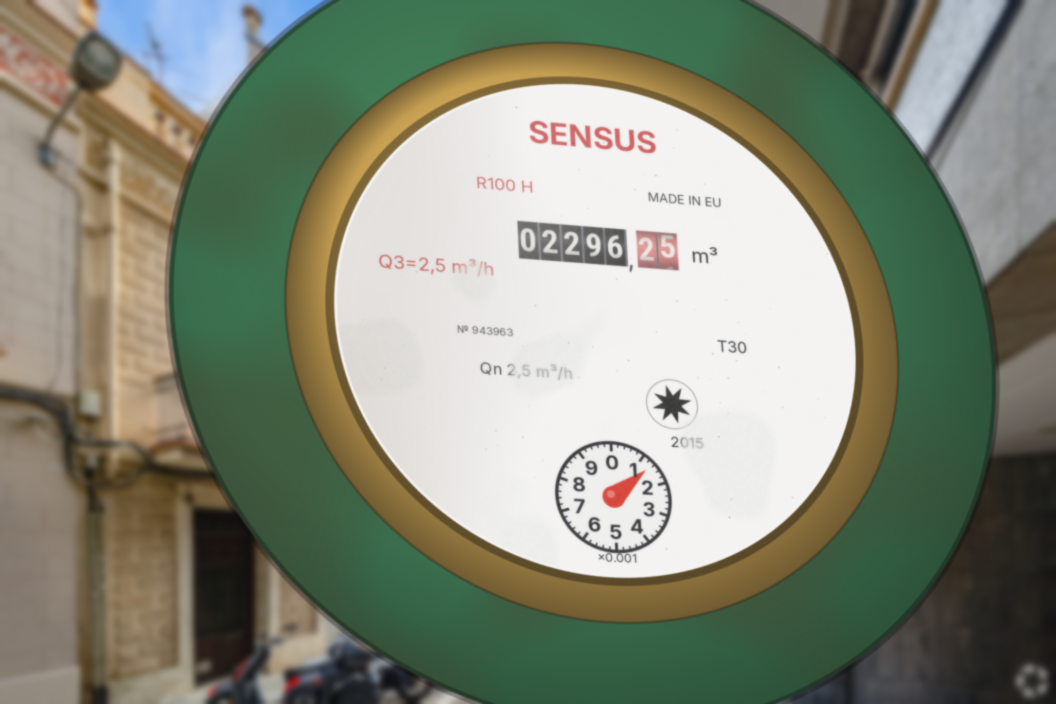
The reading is 2296.251 m³
